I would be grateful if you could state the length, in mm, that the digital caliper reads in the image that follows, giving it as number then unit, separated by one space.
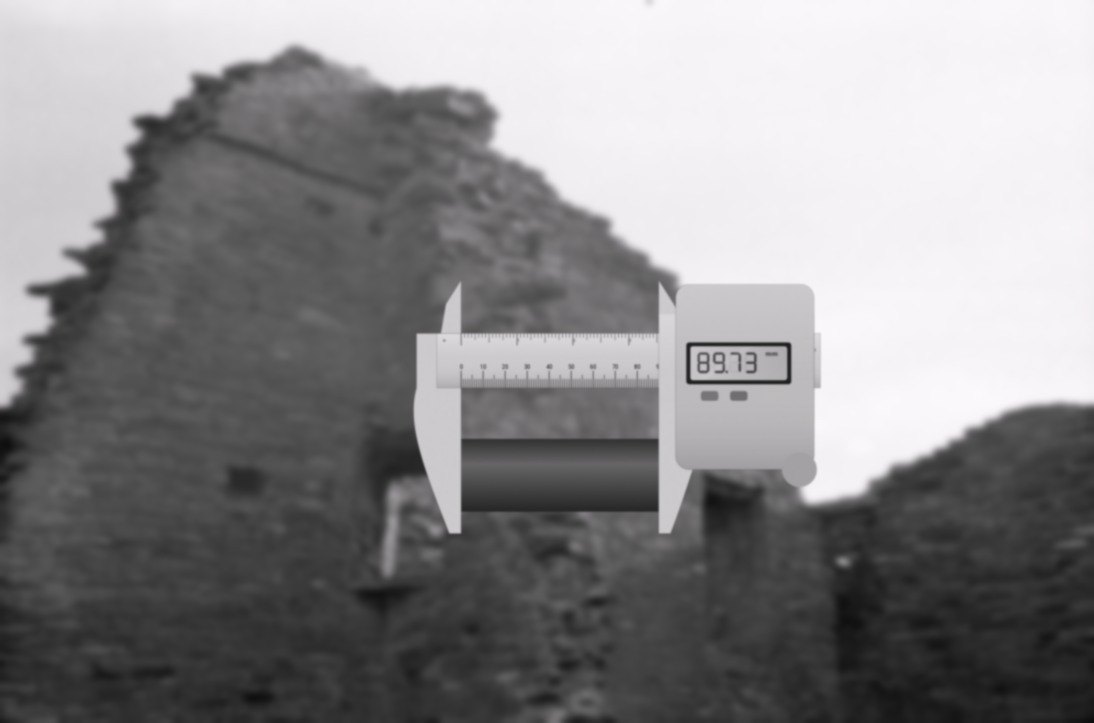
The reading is 89.73 mm
